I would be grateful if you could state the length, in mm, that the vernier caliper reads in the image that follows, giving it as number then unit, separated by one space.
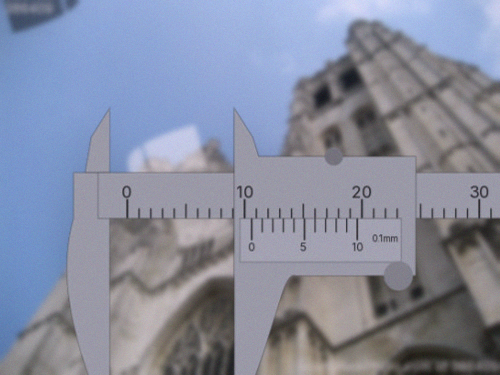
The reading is 10.6 mm
